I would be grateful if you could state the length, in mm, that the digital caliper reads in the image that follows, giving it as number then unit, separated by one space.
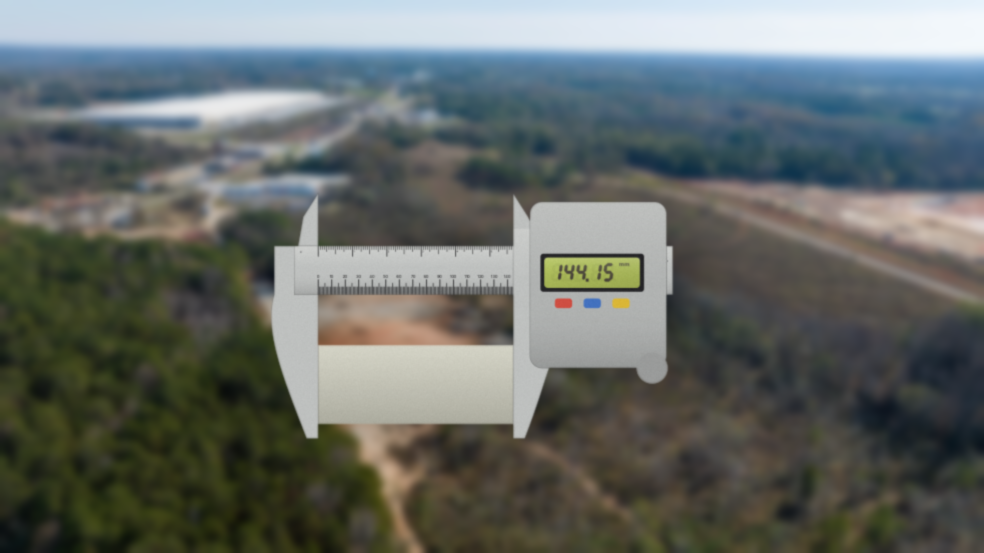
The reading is 144.15 mm
